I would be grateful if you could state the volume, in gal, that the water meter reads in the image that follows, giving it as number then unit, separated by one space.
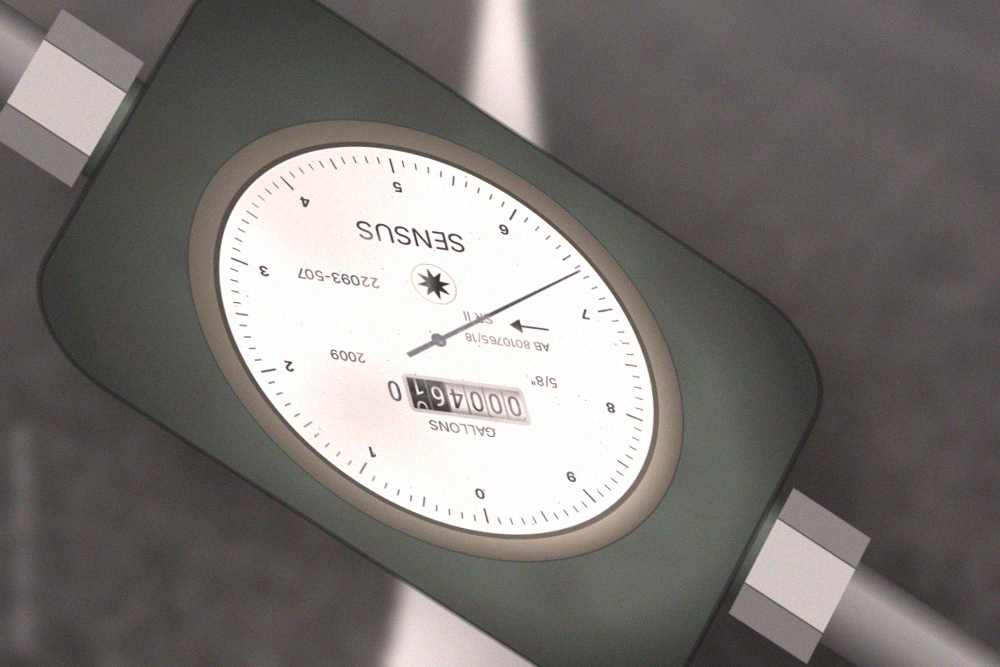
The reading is 4606.6 gal
